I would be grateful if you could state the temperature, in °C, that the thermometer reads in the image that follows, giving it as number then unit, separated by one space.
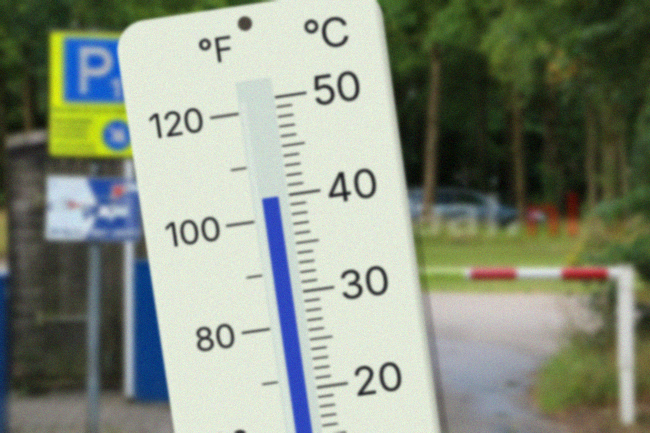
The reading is 40 °C
